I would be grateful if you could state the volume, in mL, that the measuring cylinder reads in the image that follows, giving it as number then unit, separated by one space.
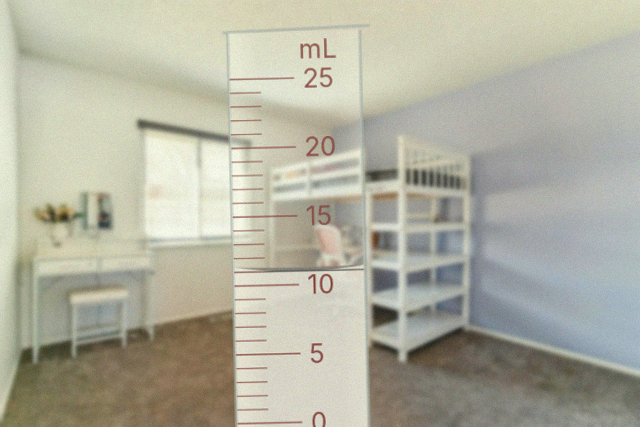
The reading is 11 mL
